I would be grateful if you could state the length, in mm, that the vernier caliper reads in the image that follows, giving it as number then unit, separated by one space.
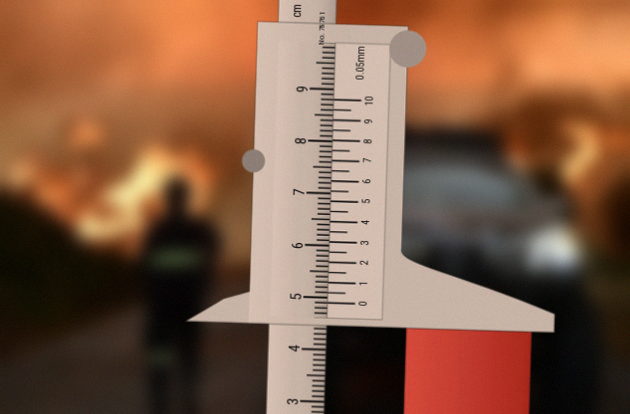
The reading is 49.0 mm
